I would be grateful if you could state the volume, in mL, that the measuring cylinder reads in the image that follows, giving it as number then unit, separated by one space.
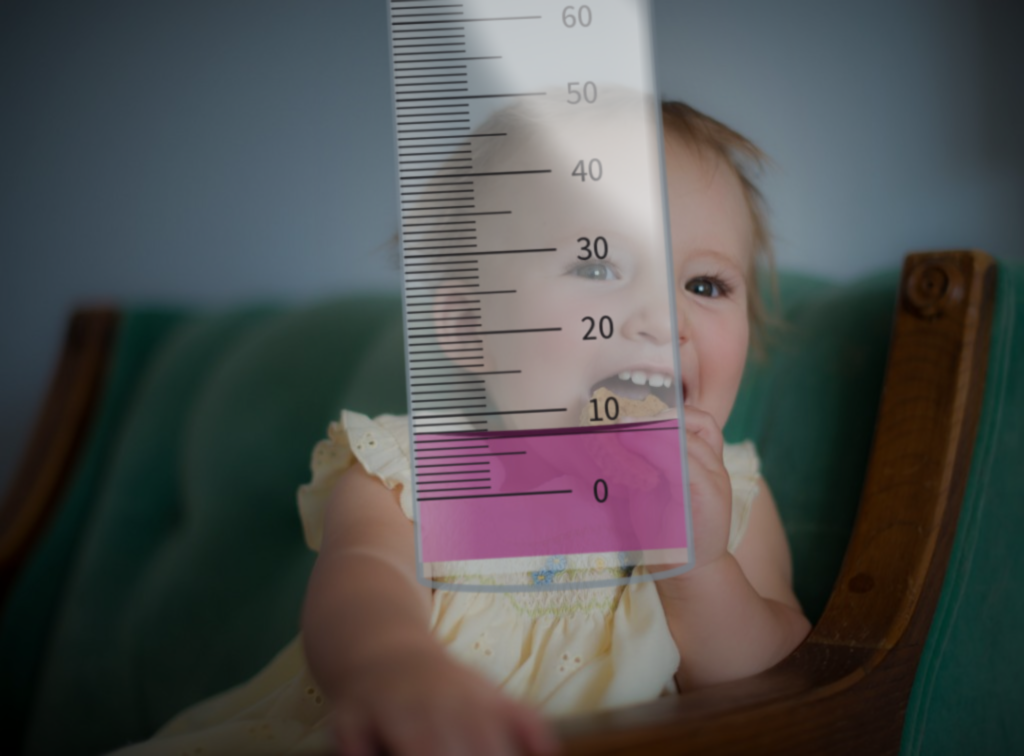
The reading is 7 mL
